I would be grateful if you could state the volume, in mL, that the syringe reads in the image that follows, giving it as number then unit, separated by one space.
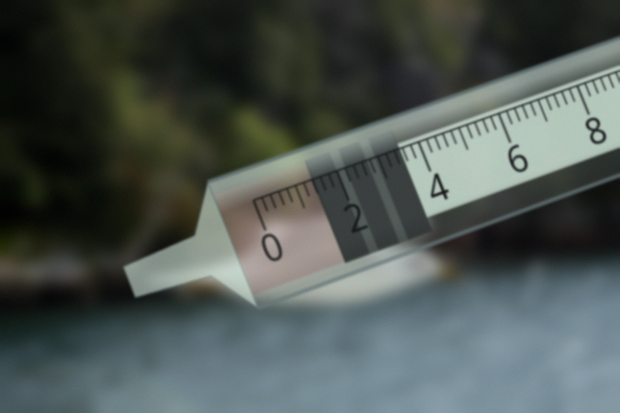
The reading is 1.4 mL
